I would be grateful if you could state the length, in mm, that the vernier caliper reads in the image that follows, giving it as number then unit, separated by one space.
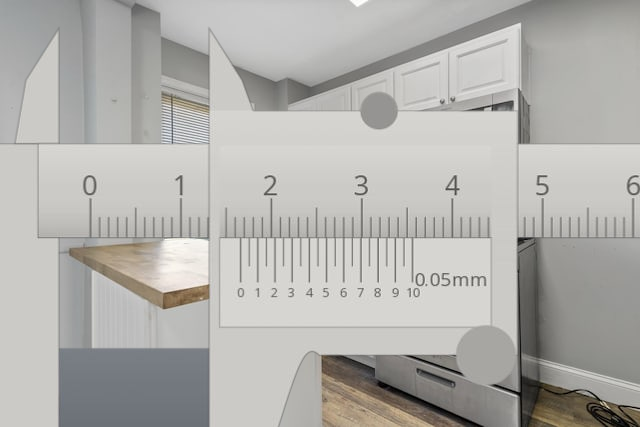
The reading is 16.6 mm
